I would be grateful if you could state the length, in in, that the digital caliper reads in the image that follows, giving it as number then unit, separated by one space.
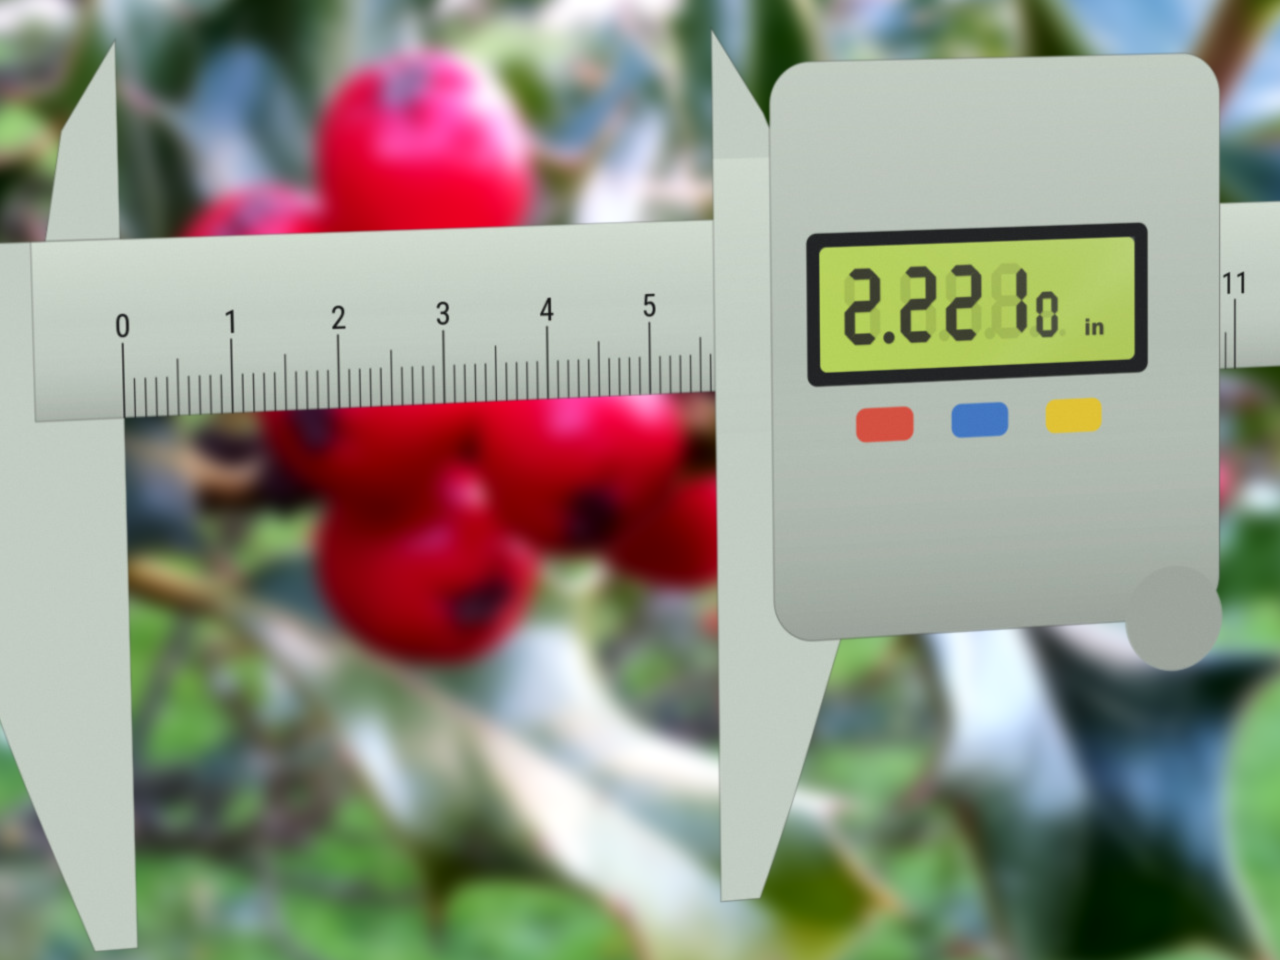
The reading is 2.2210 in
